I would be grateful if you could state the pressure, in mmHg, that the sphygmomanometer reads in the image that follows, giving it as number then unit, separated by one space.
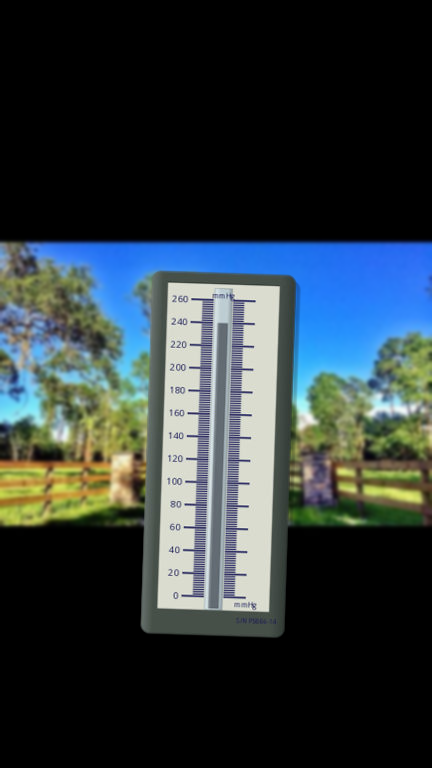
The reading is 240 mmHg
